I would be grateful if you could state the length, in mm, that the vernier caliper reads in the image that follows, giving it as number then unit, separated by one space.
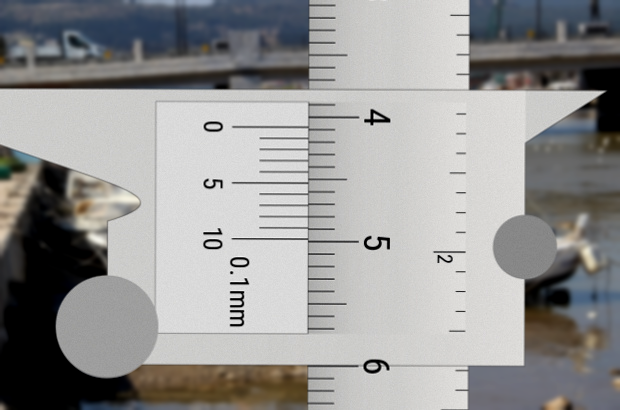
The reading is 40.8 mm
